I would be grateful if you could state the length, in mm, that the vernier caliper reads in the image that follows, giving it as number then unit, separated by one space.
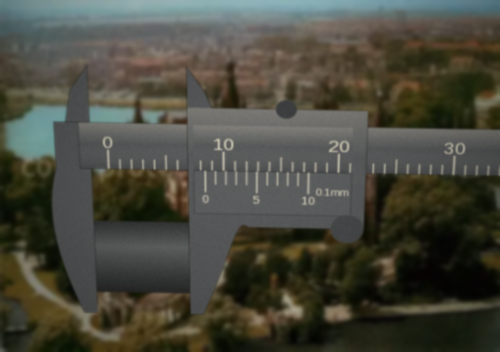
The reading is 8.4 mm
